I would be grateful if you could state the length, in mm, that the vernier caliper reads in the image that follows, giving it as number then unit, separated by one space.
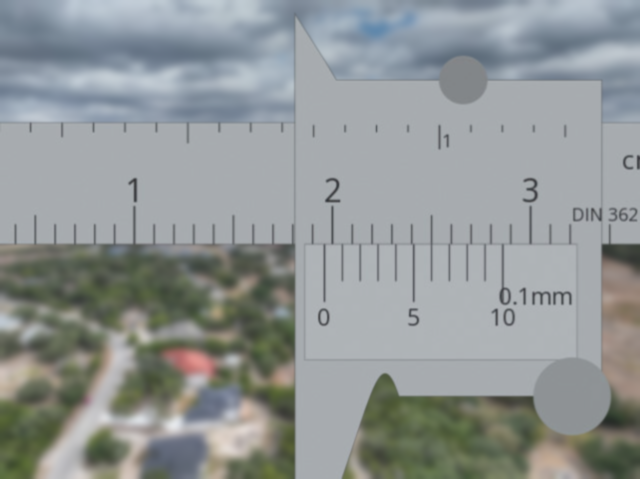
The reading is 19.6 mm
